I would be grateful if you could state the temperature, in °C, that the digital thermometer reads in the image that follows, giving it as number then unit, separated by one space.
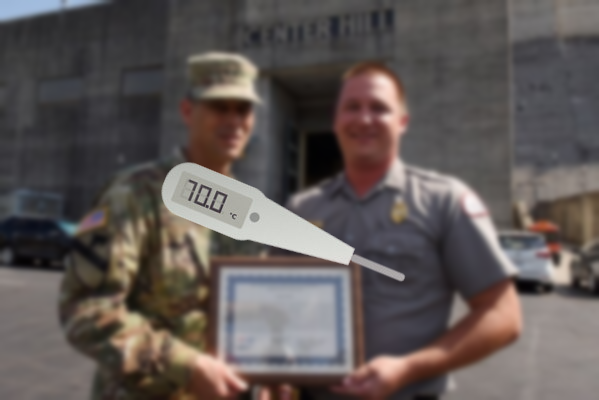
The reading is 70.0 °C
